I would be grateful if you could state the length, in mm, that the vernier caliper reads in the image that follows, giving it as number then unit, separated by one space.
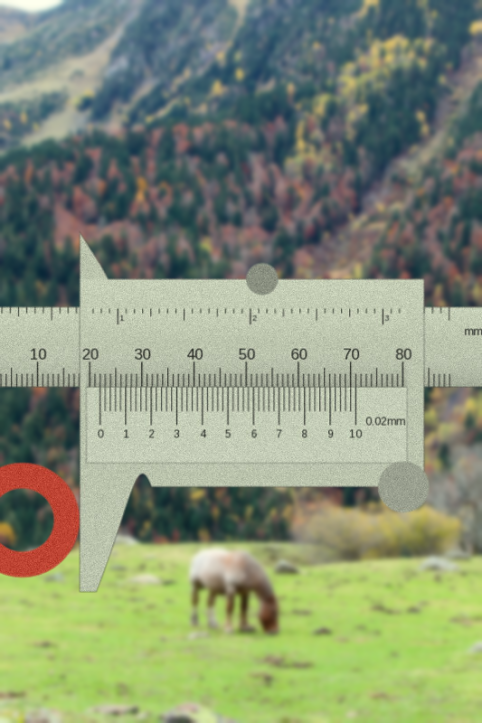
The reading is 22.0 mm
